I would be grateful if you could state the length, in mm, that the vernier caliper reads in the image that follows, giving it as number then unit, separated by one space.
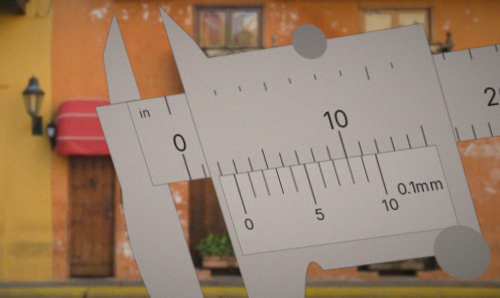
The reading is 2.8 mm
